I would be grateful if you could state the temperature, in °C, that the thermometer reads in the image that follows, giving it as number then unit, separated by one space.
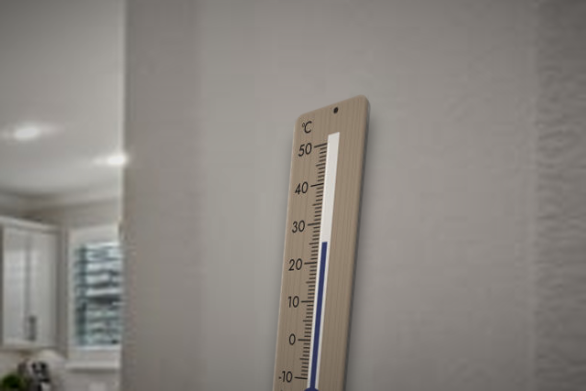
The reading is 25 °C
